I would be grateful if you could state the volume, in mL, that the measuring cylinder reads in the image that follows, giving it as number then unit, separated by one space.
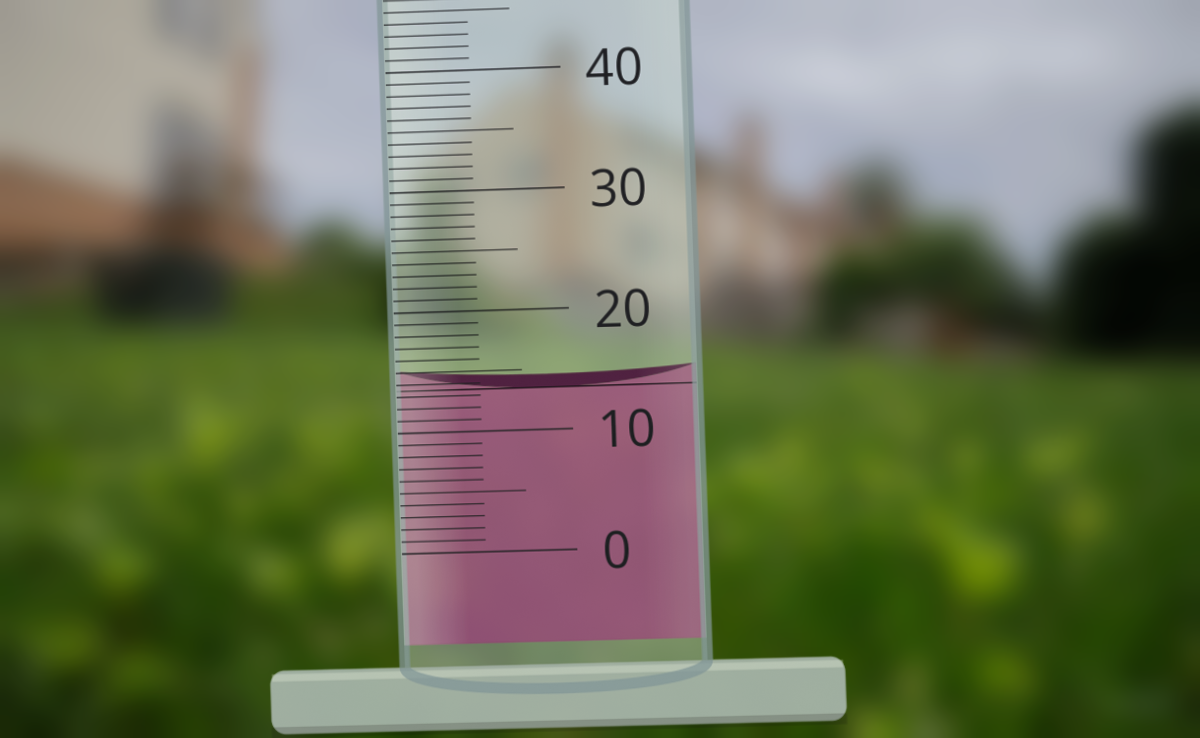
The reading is 13.5 mL
